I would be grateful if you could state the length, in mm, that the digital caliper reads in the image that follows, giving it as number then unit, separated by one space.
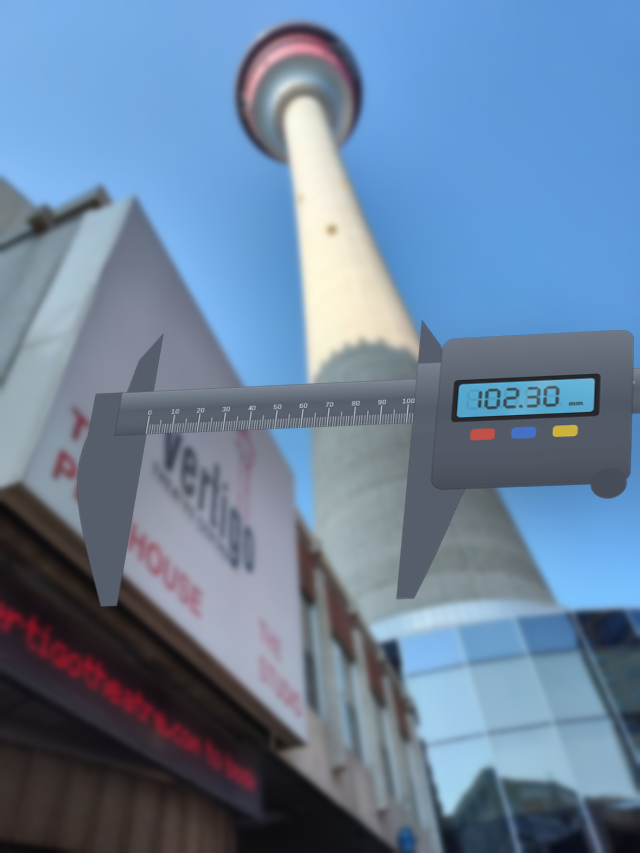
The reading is 102.30 mm
